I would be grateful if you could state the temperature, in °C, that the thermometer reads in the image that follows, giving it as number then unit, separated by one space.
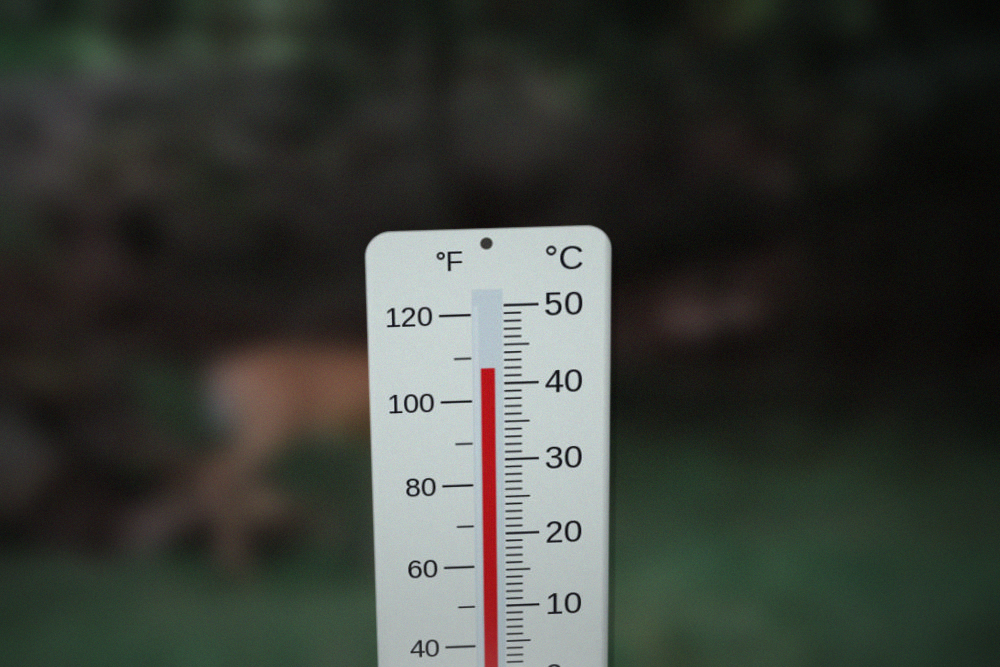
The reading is 42 °C
